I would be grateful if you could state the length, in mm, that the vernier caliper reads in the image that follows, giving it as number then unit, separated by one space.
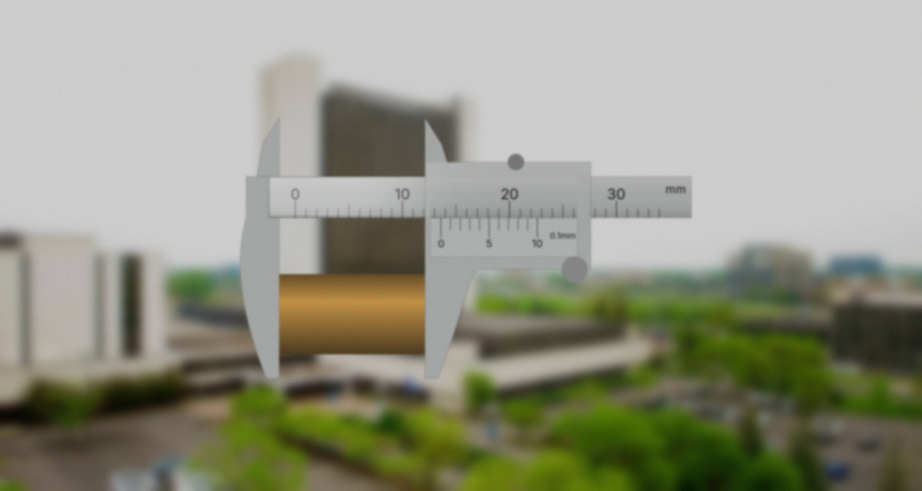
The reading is 13.6 mm
